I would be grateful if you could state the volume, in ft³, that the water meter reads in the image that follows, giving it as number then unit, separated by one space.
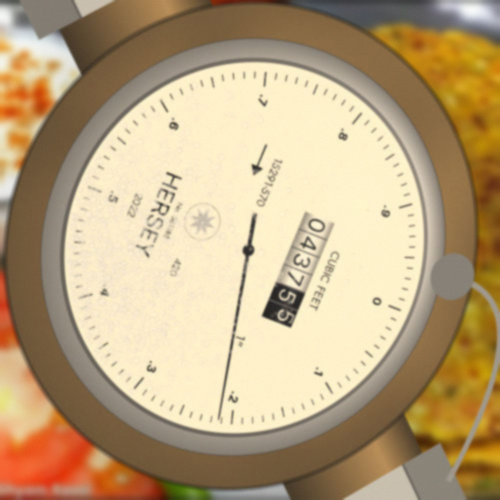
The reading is 43755.21 ft³
